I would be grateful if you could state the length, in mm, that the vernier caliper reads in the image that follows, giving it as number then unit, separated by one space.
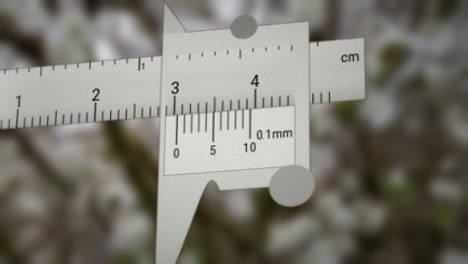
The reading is 30.4 mm
